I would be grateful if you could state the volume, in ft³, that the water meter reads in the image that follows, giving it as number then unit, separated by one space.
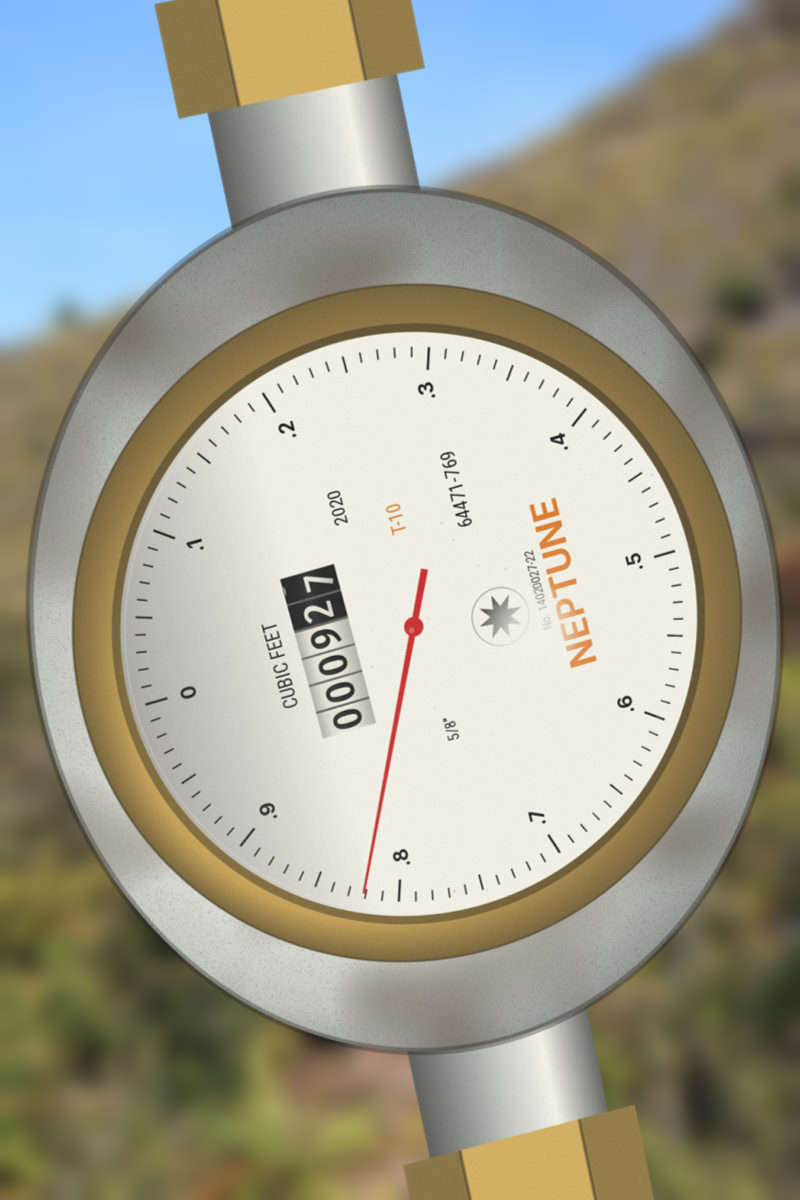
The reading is 926.82 ft³
